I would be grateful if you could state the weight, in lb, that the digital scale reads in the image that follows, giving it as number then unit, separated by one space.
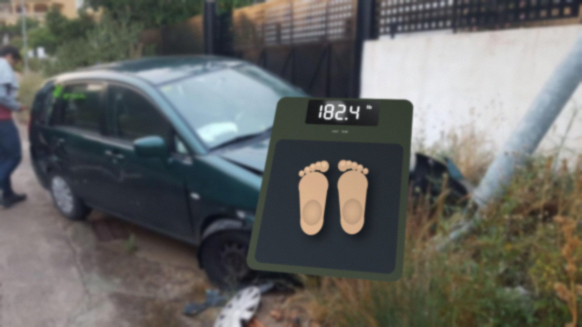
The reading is 182.4 lb
